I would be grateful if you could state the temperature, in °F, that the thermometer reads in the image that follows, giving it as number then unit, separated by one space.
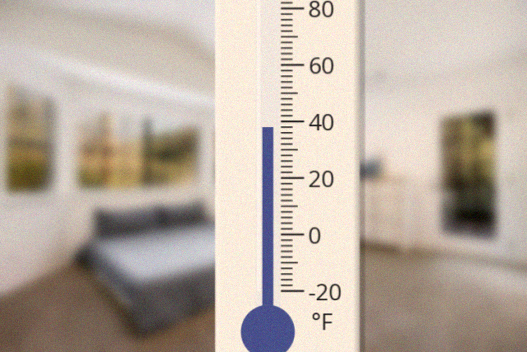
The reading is 38 °F
